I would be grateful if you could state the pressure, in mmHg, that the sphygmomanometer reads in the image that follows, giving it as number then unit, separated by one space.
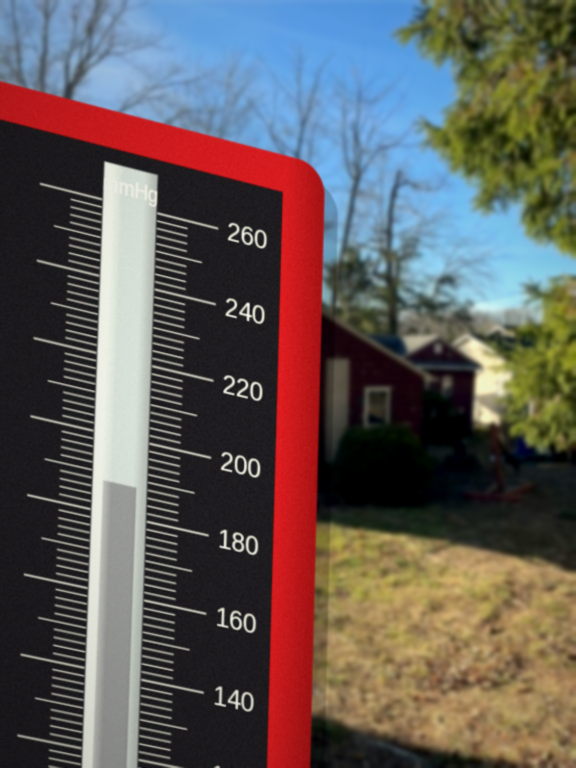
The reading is 188 mmHg
